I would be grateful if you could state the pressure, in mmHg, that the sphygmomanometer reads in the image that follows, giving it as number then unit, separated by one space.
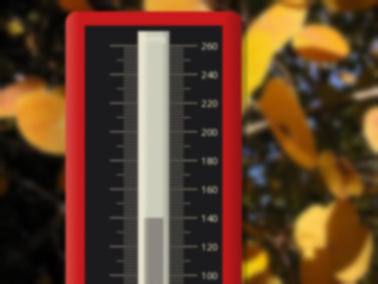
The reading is 140 mmHg
